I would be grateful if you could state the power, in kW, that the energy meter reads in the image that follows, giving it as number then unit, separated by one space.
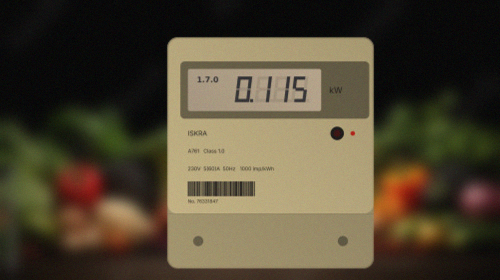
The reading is 0.115 kW
